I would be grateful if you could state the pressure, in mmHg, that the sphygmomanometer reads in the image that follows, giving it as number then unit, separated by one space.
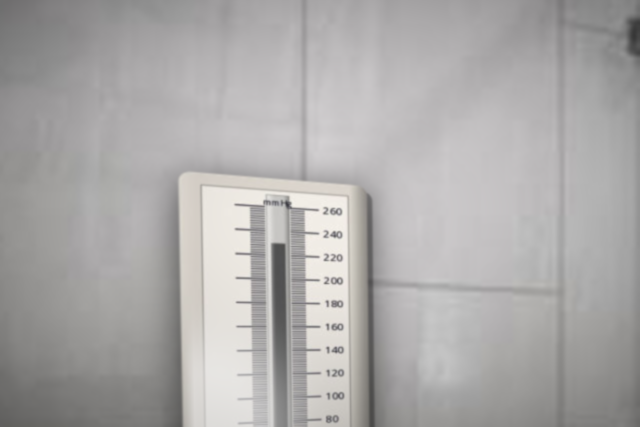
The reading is 230 mmHg
